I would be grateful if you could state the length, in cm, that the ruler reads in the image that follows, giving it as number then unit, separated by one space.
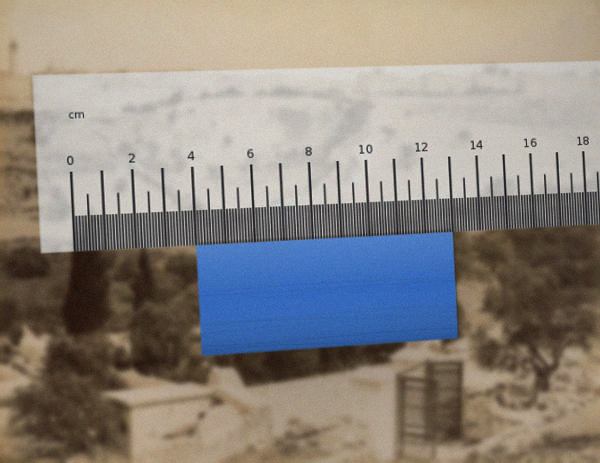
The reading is 9 cm
